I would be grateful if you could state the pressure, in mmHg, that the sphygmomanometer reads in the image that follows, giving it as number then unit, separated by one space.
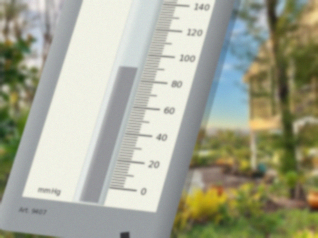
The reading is 90 mmHg
